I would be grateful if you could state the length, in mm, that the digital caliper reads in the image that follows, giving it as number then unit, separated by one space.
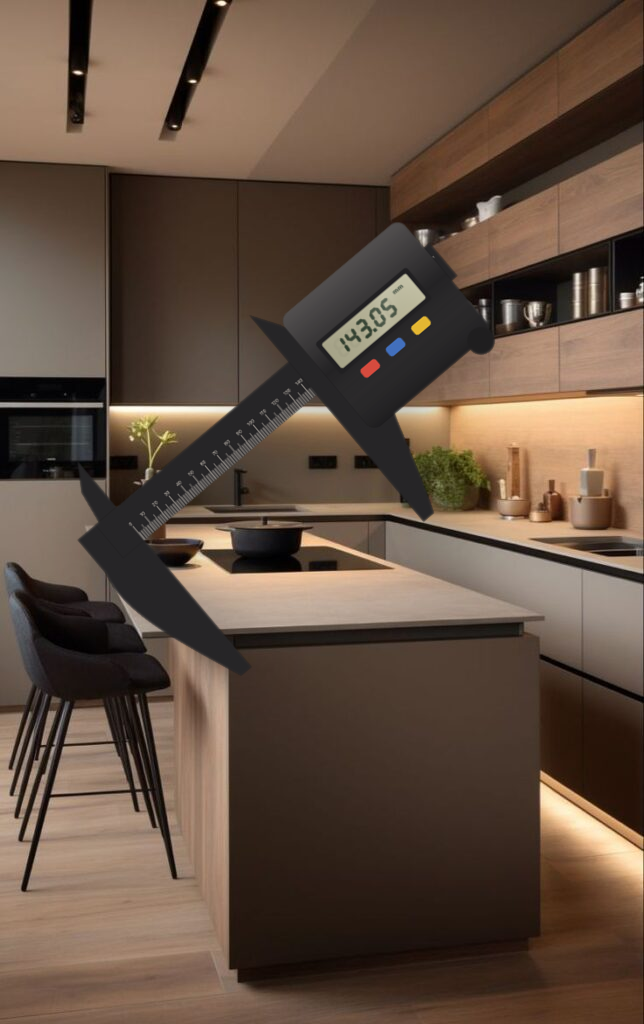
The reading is 143.05 mm
